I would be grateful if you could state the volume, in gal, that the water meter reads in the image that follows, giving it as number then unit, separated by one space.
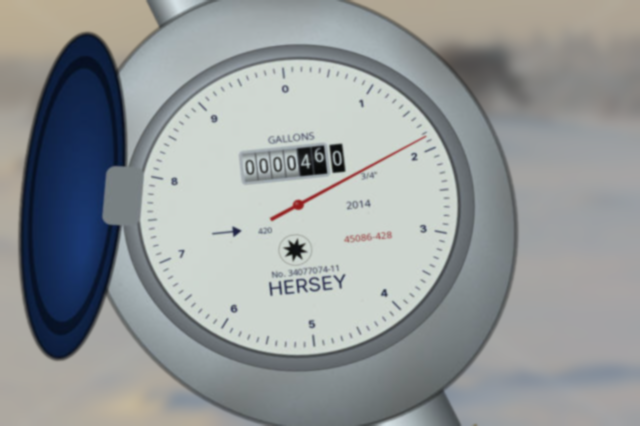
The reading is 461.8 gal
